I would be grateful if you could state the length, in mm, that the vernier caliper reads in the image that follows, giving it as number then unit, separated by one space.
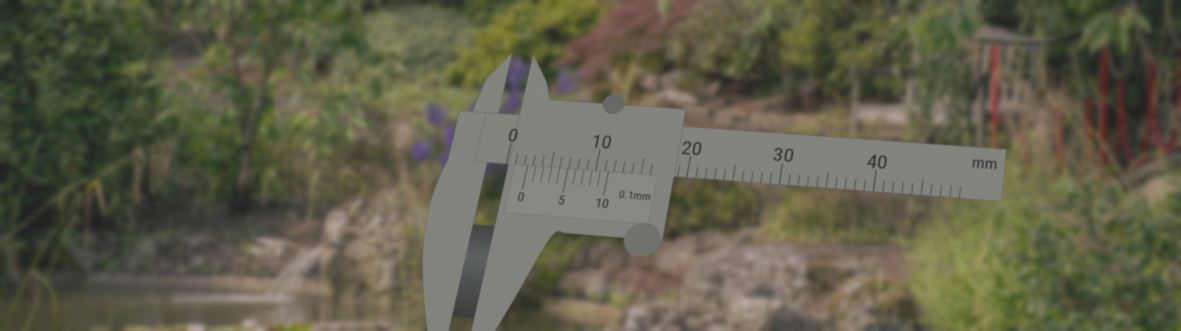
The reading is 2.4 mm
